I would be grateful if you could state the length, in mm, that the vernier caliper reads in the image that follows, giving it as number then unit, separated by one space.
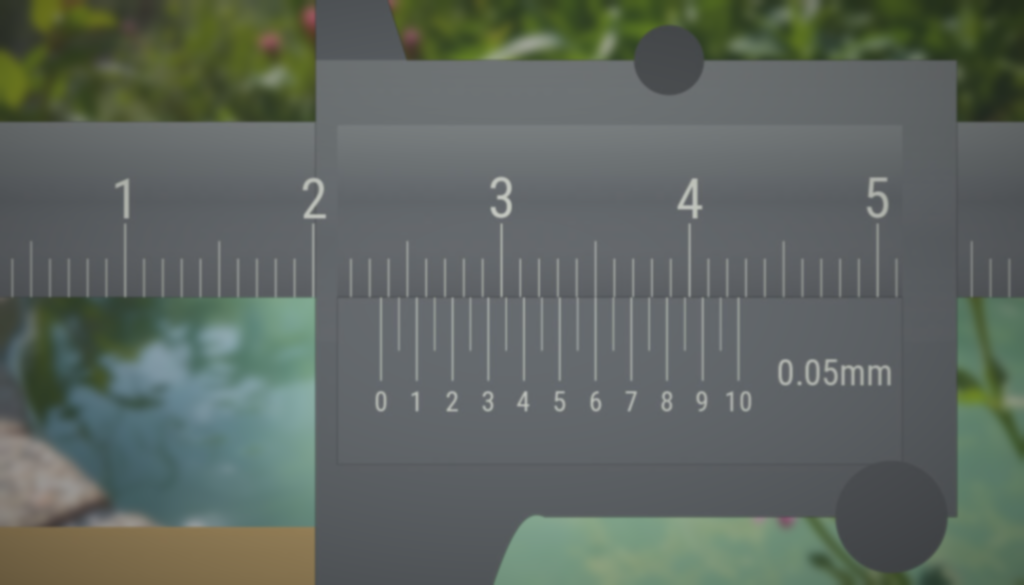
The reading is 23.6 mm
